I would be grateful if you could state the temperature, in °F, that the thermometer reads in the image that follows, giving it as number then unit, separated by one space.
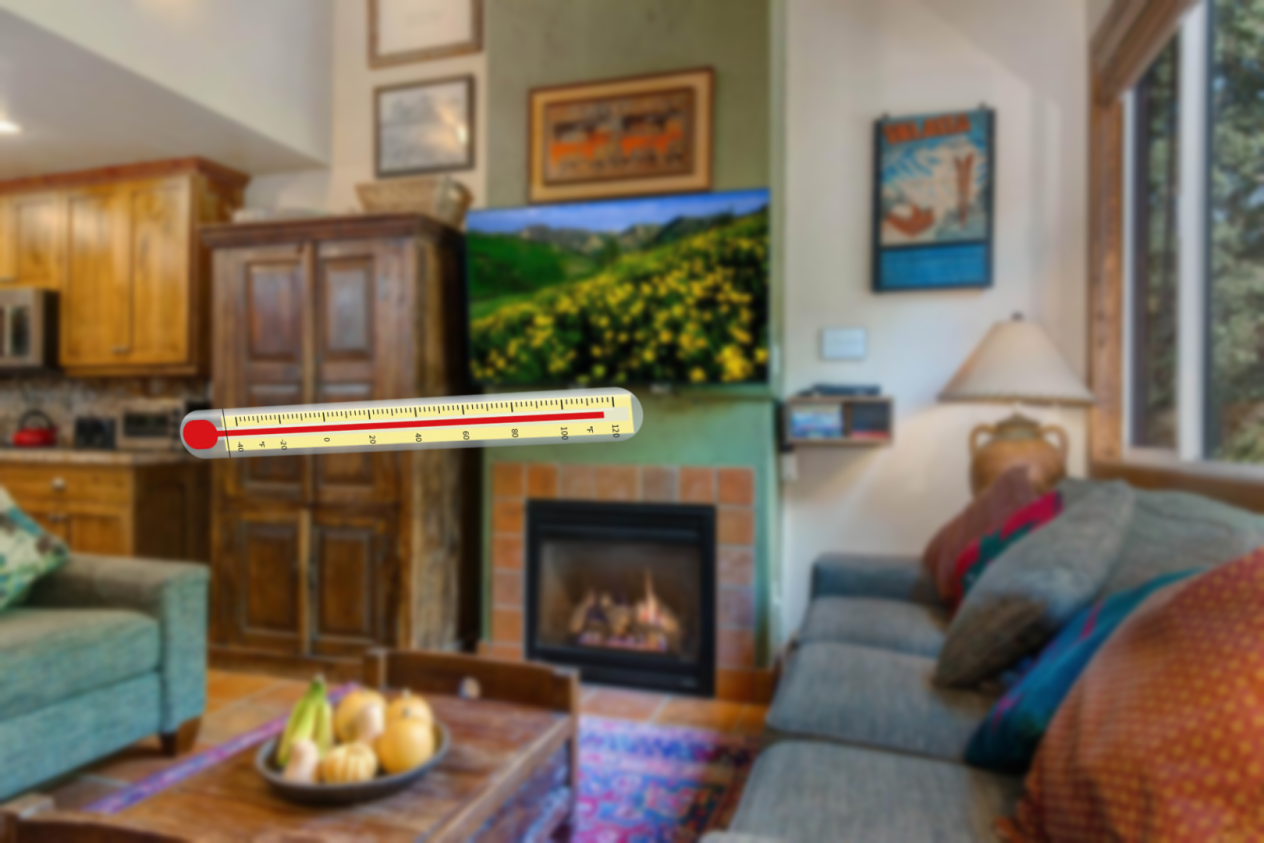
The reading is 116 °F
